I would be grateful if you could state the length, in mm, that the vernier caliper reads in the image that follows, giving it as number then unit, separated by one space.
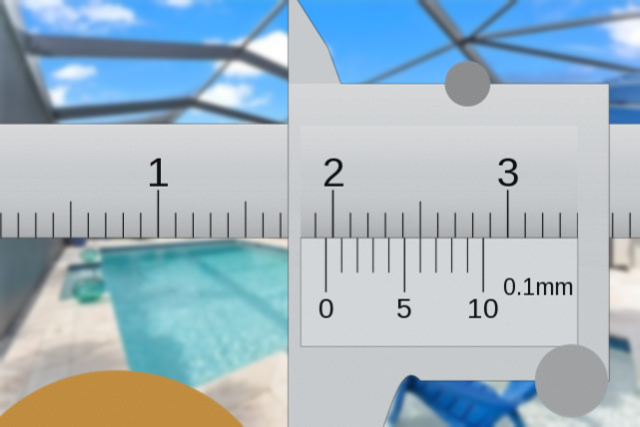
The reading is 19.6 mm
